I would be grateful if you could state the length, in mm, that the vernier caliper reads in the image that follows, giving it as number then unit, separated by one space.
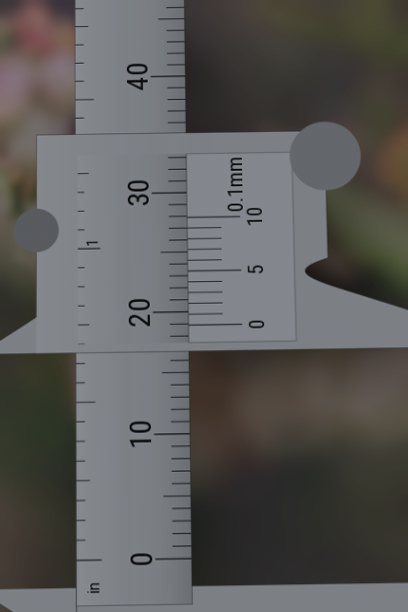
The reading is 18.9 mm
